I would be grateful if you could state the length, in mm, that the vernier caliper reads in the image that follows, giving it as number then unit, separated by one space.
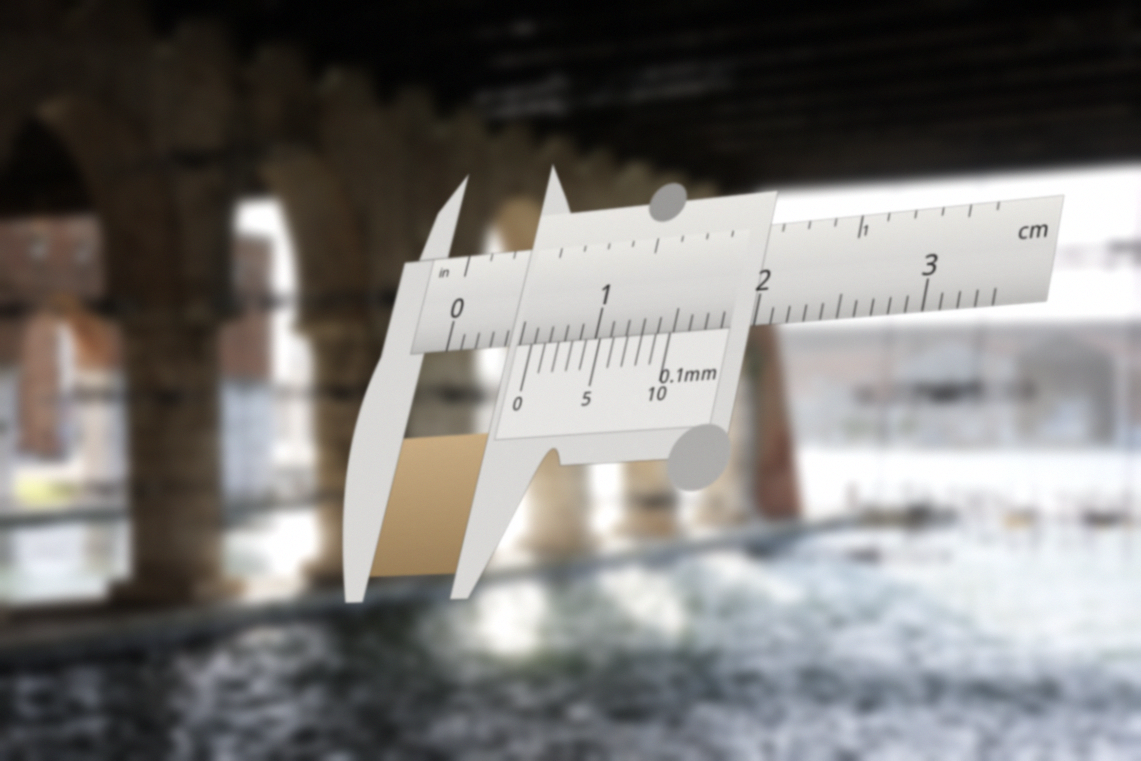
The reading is 5.8 mm
